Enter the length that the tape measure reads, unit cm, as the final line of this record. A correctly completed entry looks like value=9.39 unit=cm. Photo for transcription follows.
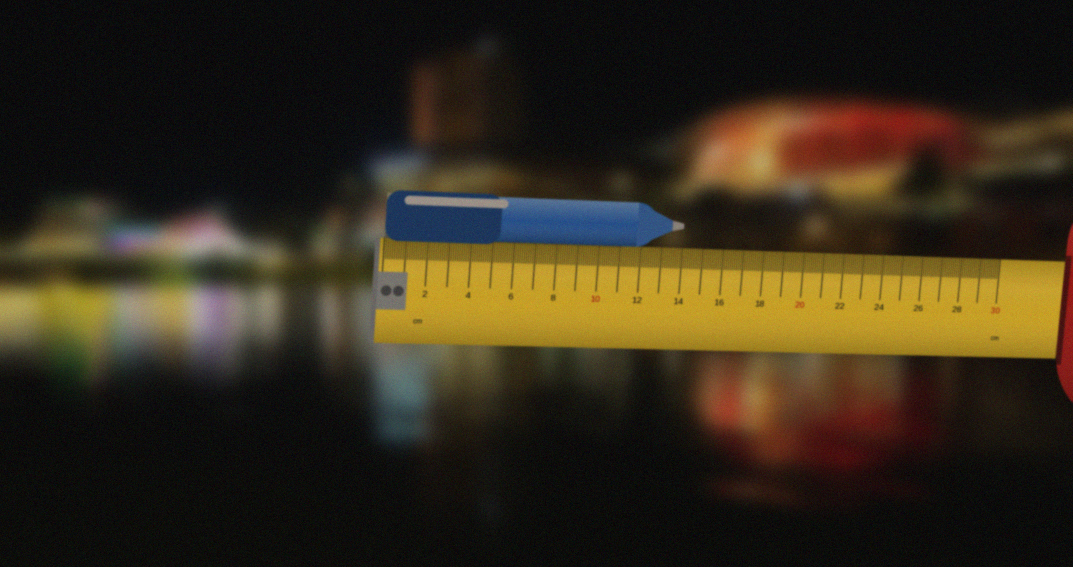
value=14 unit=cm
